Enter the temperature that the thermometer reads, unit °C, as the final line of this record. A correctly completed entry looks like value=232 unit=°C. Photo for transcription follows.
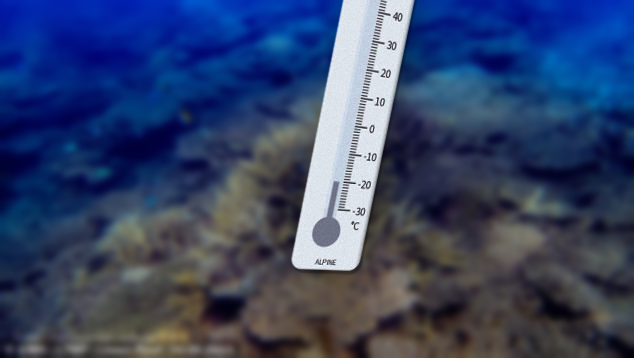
value=-20 unit=°C
